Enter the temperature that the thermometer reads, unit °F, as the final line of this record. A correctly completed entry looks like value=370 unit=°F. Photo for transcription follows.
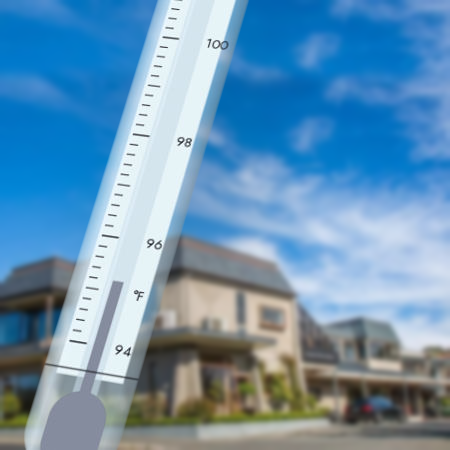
value=95.2 unit=°F
